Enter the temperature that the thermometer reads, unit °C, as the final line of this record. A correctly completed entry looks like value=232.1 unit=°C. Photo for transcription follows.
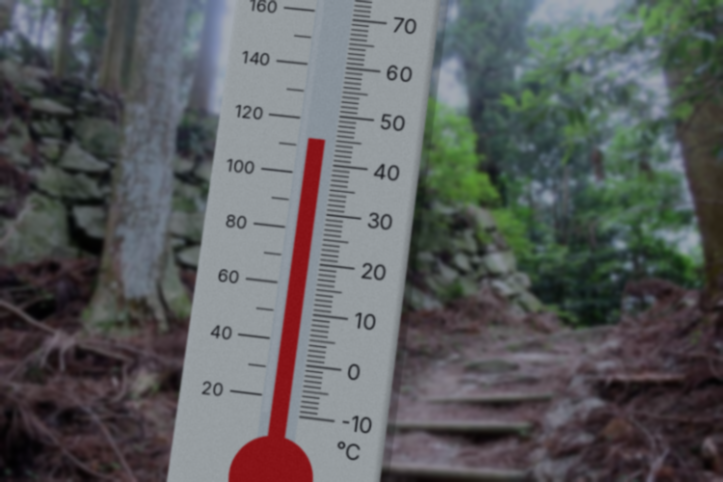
value=45 unit=°C
